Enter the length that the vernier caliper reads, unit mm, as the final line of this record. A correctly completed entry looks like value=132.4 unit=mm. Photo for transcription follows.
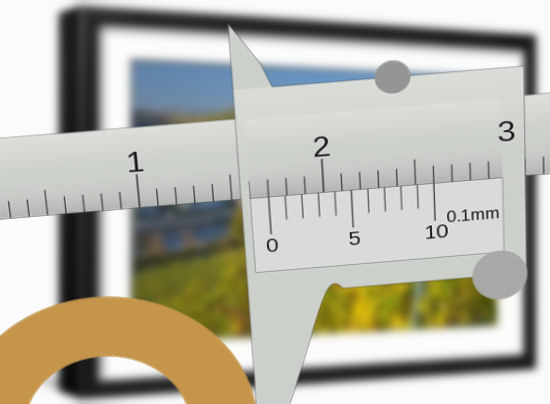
value=17.0 unit=mm
